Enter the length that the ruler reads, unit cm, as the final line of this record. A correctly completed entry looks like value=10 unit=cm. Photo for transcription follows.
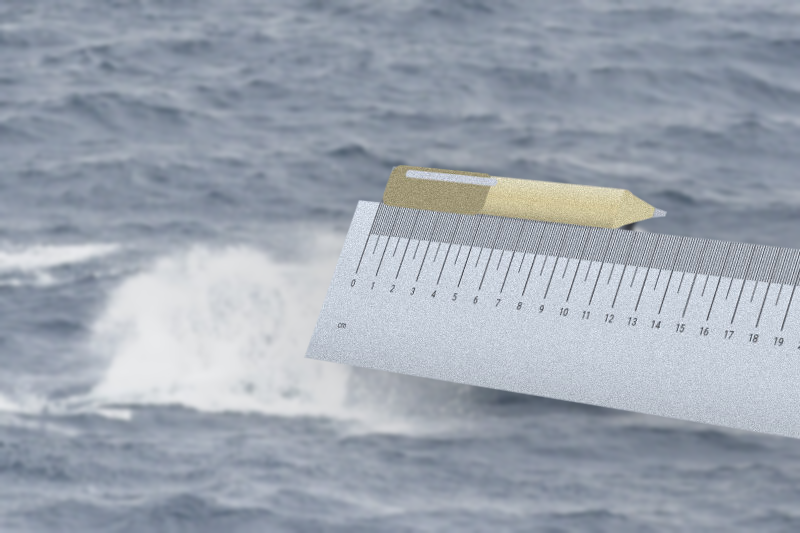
value=13 unit=cm
